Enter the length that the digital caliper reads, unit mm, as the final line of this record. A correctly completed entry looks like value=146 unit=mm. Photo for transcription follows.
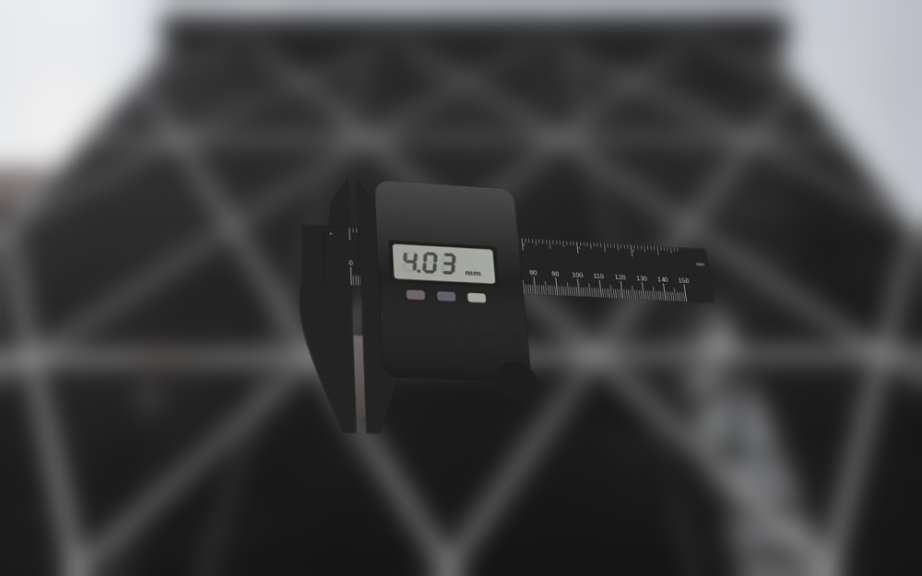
value=4.03 unit=mm
